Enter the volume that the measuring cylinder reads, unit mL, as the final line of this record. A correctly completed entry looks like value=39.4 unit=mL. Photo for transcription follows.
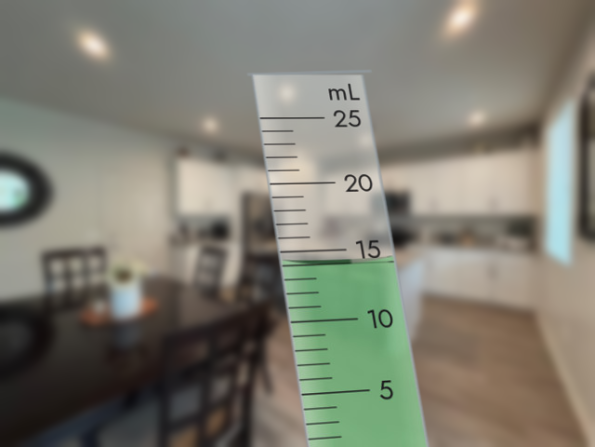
value=14 unit=mL
